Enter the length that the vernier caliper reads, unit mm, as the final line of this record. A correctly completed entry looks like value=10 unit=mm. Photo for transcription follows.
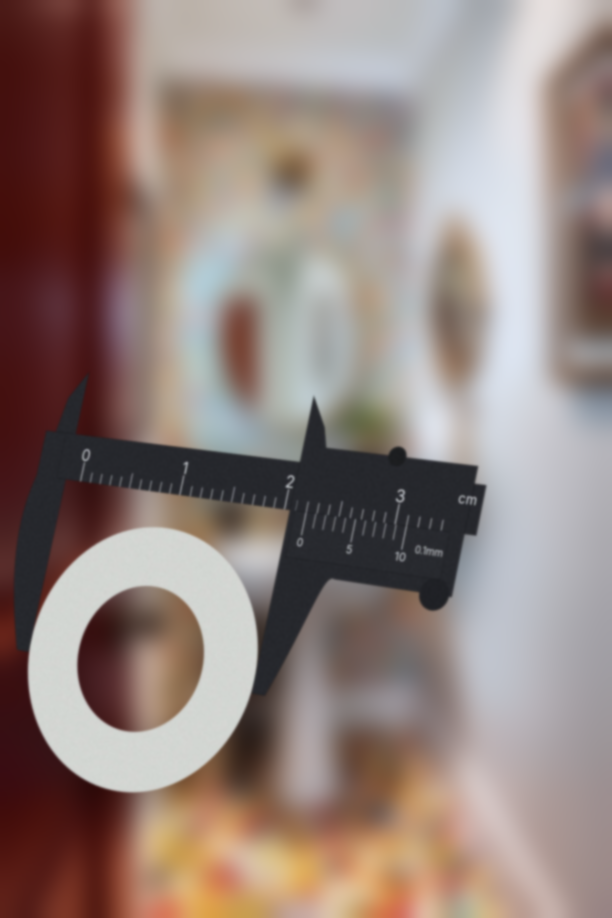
value=22.0 unit=mm
